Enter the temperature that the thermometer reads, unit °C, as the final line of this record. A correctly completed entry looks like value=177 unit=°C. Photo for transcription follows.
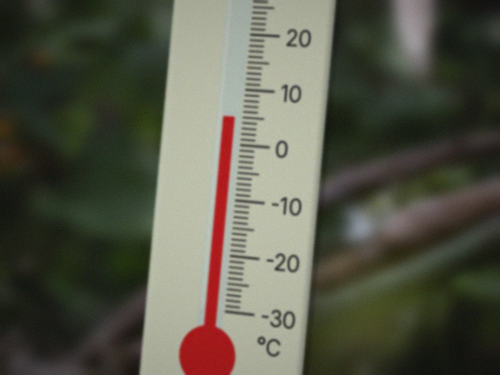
value=5 unit=°C
